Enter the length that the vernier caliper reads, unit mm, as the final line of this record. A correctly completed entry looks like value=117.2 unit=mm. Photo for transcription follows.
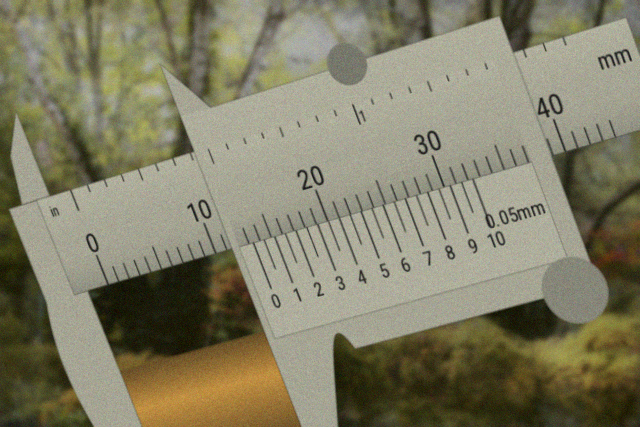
value=13.4 unit=mm
